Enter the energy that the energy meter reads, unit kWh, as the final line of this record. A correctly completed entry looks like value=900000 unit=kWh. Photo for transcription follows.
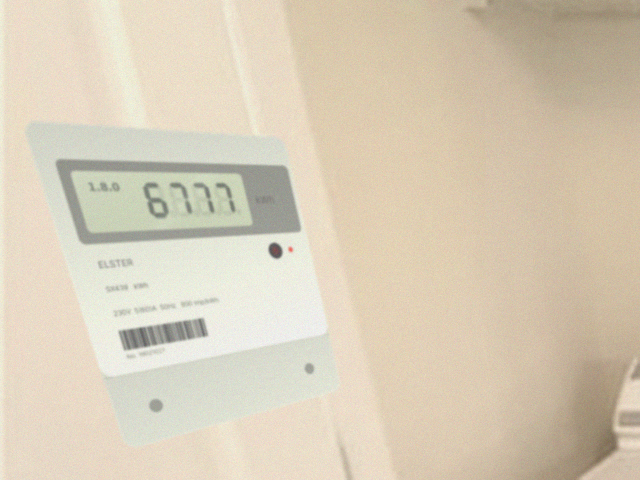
value=6777 unit=kWh
